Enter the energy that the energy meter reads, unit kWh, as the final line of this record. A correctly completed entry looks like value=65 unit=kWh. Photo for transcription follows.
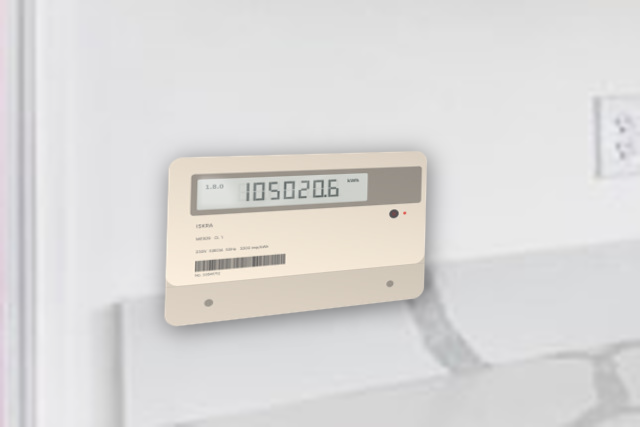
value=105020.6 unit=kWh
